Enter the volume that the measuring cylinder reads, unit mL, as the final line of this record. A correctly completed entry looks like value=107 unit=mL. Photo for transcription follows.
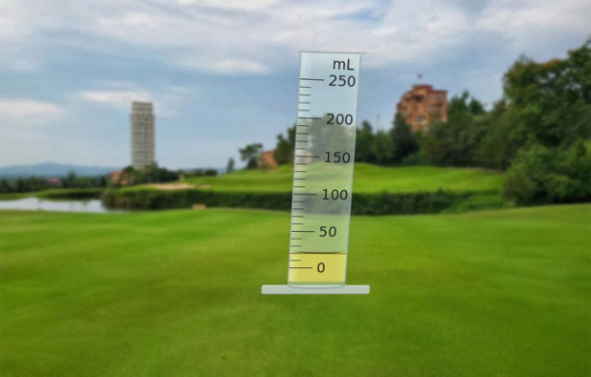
value=20 unit=mL
